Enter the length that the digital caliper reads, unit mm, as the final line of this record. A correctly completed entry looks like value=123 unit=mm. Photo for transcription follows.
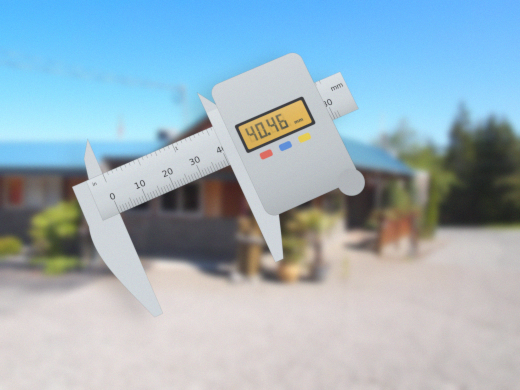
value=40.46 unit=mm
